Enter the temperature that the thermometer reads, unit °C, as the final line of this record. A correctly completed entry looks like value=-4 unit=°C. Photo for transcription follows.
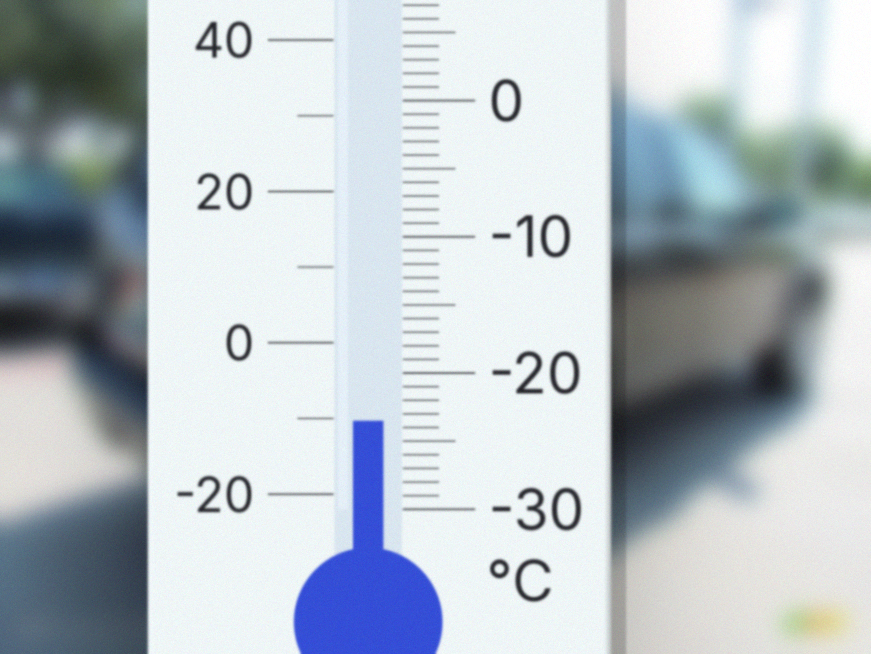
value=-23.5 unit=°C
